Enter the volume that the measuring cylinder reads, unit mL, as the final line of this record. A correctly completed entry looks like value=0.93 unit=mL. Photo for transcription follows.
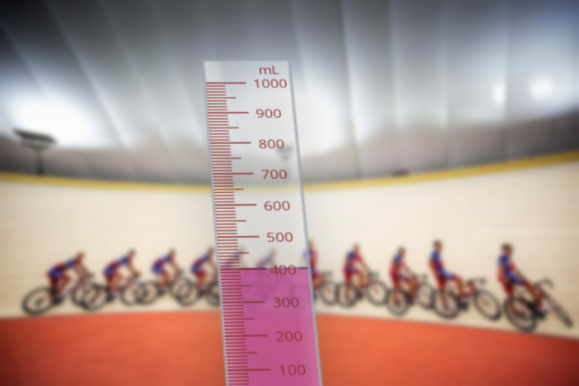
value=400 unit=mL
